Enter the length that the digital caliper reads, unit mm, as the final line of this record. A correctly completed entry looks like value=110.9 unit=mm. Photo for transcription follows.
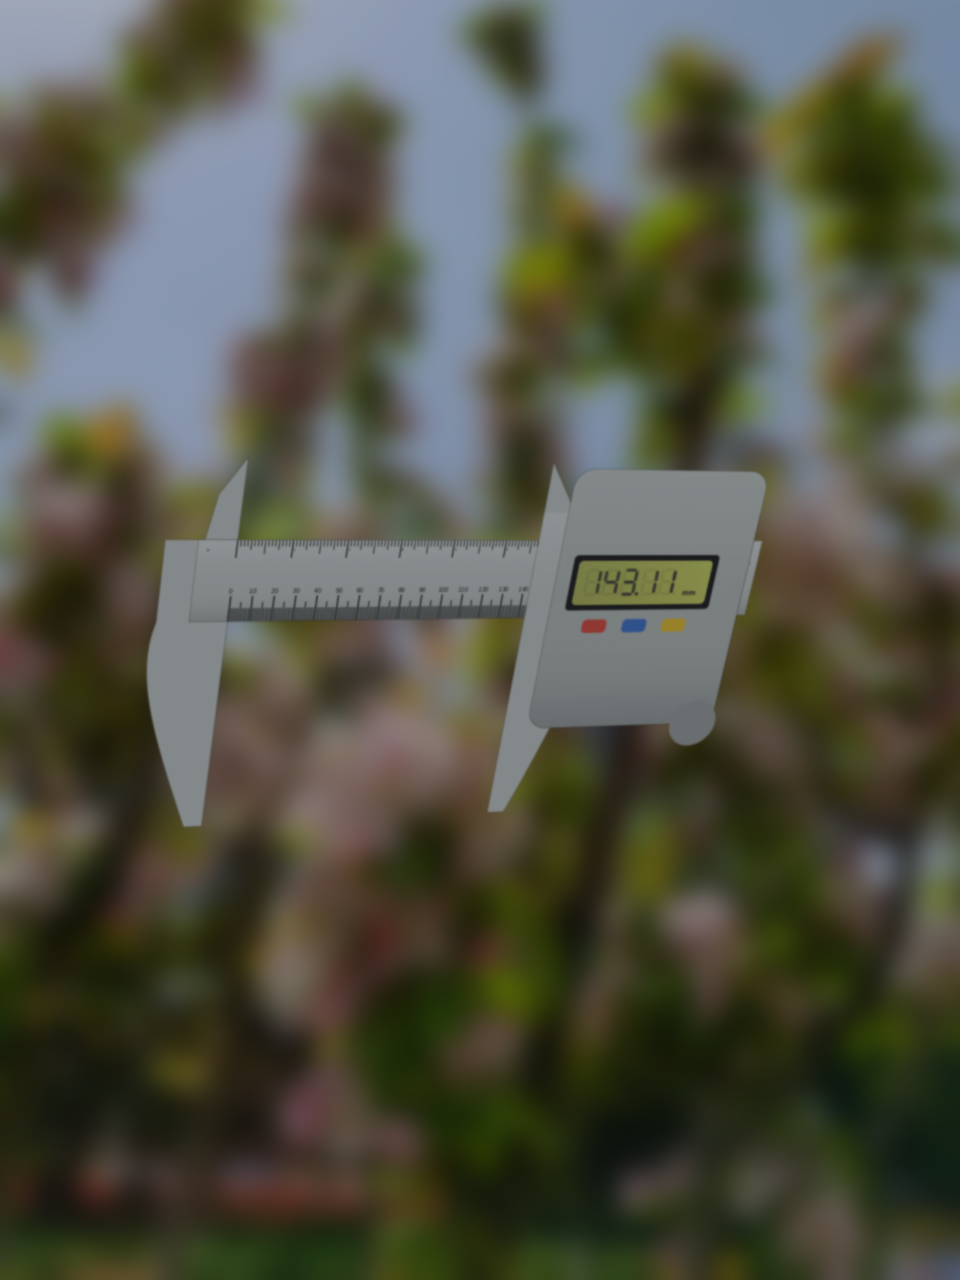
value=143.11 unit=mm
